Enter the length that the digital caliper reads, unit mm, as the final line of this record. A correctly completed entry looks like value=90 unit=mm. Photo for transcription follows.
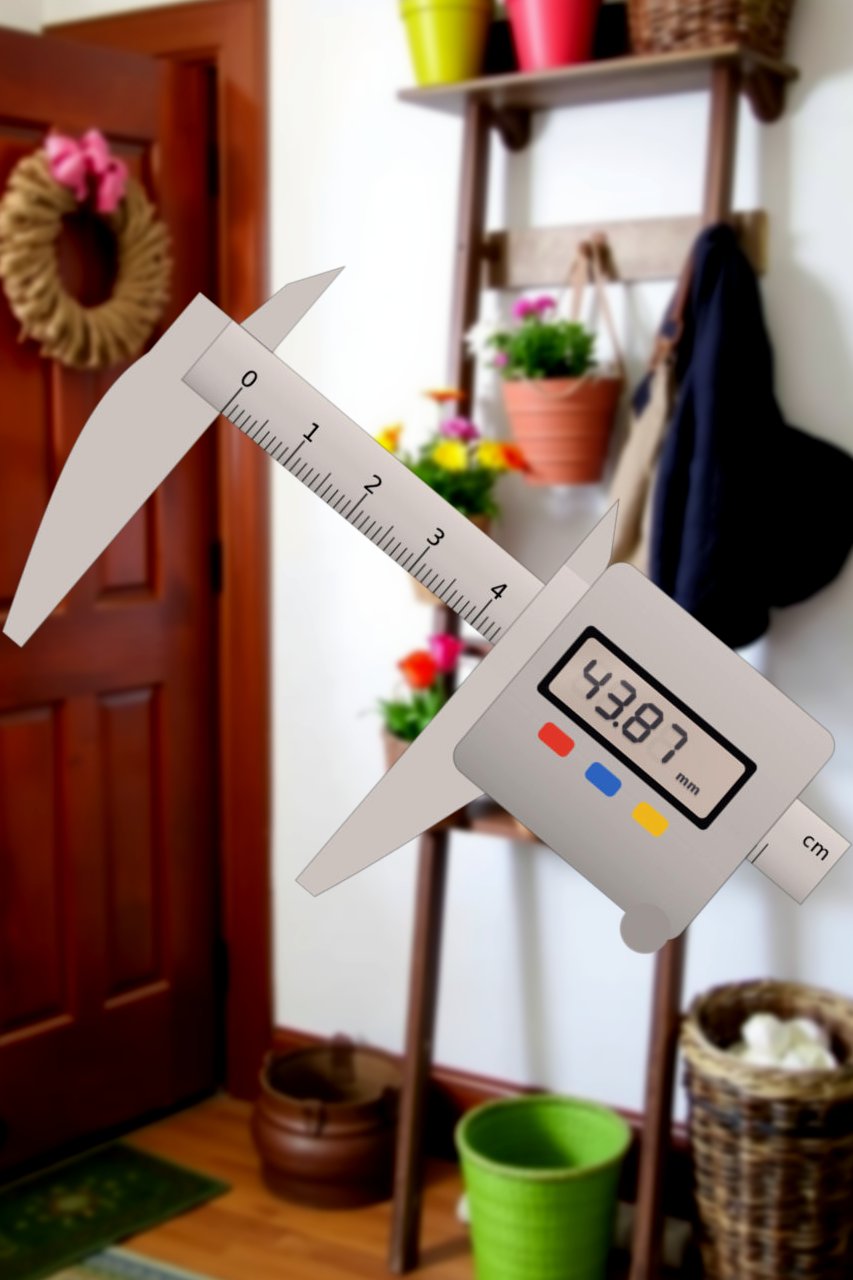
value=43.87 unit=mm
